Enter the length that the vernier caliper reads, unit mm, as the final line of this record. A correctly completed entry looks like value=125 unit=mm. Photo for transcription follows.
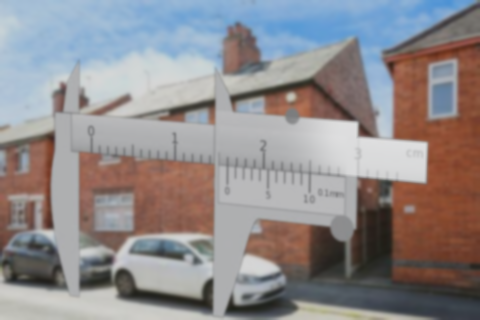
value=16.0 unit=mm
